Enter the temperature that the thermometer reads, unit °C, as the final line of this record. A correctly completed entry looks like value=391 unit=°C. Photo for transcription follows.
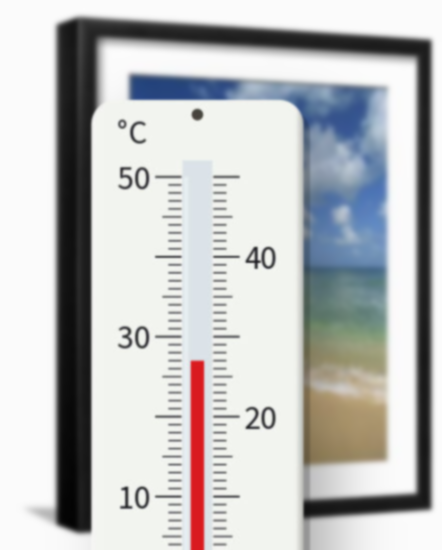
value=27 unit=°C
